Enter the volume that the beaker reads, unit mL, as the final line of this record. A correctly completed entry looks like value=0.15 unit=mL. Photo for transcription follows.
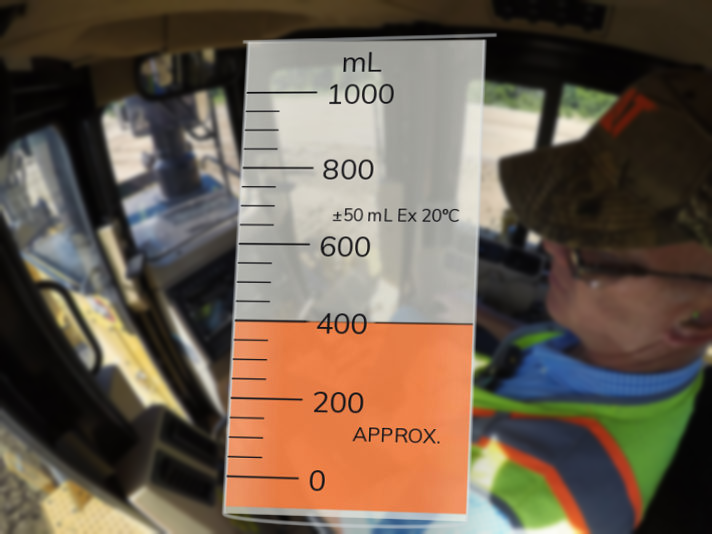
value=400 unit=mL
